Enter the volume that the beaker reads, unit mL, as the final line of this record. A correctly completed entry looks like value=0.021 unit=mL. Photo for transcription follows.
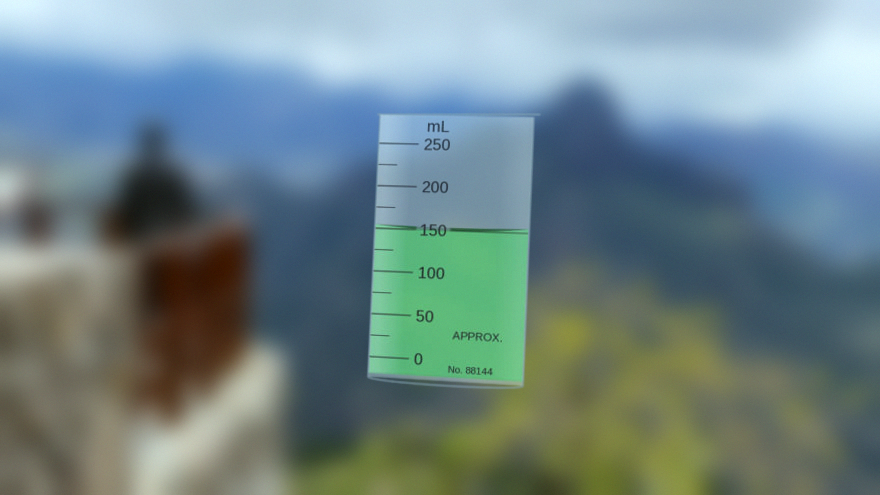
value=150 unit=mL
